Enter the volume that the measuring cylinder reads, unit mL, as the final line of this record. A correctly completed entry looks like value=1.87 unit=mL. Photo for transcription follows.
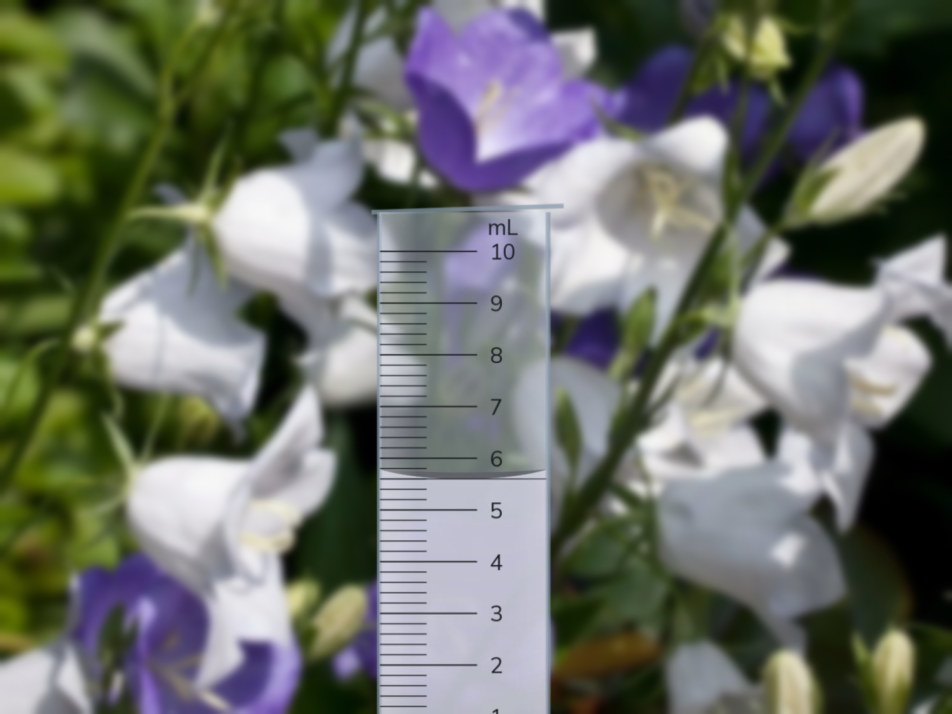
value=5.6 unit=mL
